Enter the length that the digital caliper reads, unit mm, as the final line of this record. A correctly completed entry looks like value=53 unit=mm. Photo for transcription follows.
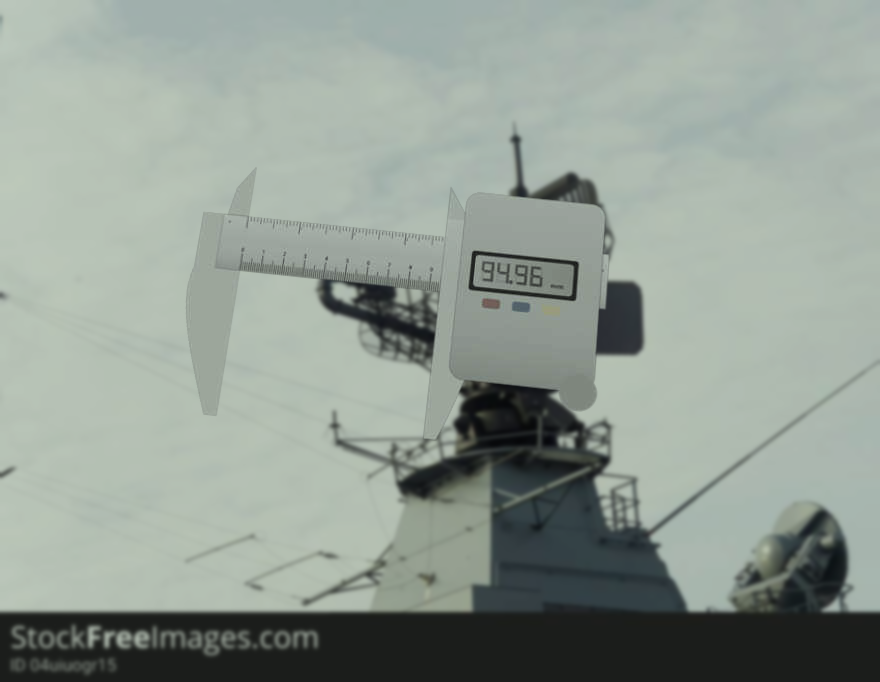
value=94.96 unit=mm
